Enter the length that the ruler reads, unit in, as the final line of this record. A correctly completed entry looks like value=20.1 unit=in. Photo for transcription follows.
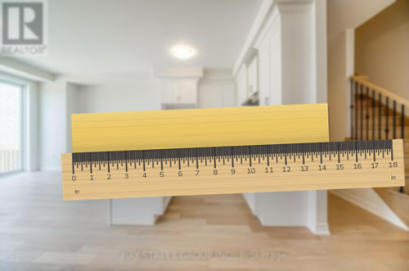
value=14.5 unit=in
